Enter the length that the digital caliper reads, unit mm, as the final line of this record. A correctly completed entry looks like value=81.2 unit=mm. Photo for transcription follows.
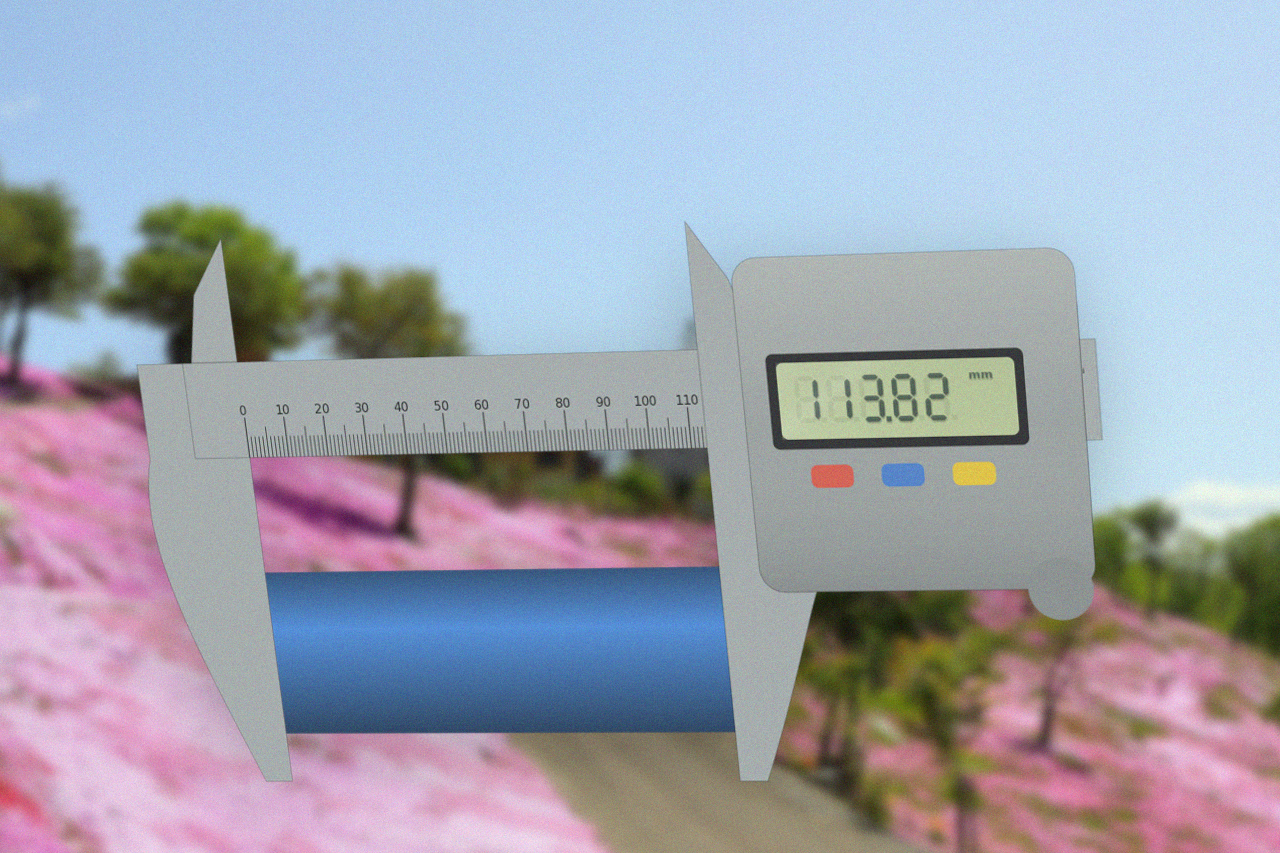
value=113.82 unit=mm
